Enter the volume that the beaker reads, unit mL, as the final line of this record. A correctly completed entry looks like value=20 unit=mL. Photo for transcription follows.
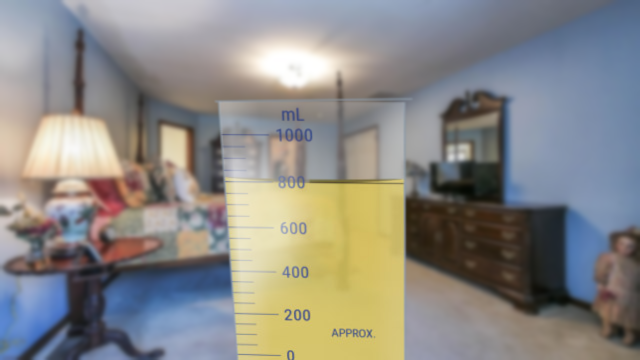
value=800 unit=mL
